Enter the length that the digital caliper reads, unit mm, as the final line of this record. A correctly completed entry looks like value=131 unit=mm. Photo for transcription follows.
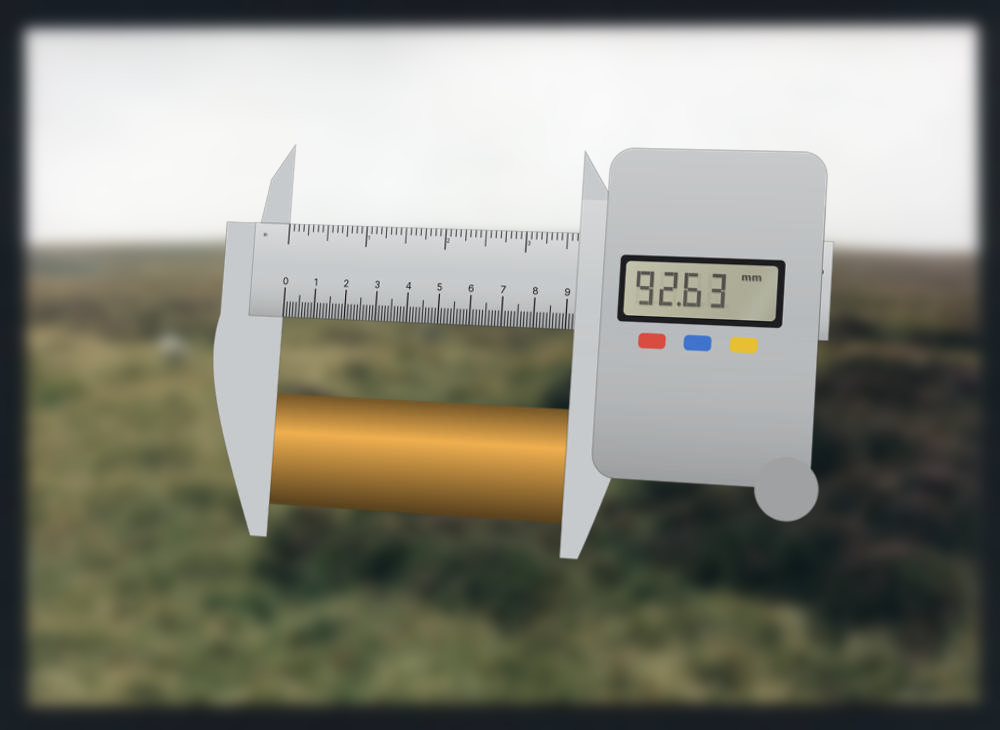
value=92.63 unit=mm
